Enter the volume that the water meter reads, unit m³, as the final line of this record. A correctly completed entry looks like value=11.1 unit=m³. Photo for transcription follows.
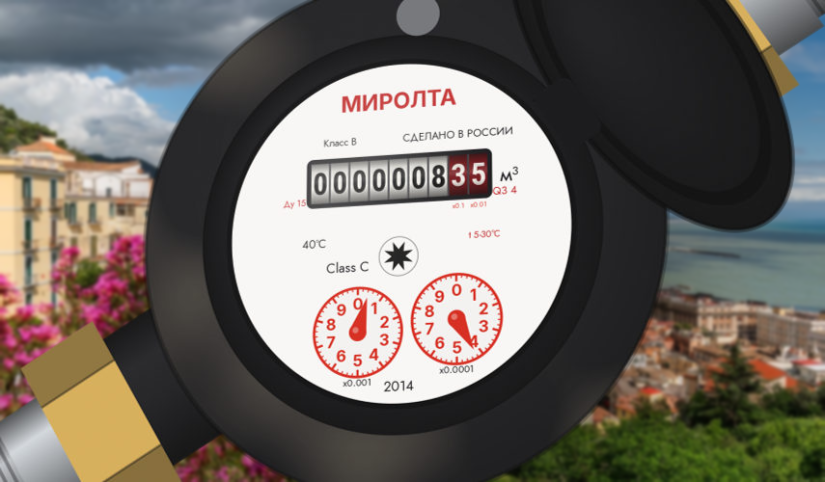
value=8.3504 unit=m³
